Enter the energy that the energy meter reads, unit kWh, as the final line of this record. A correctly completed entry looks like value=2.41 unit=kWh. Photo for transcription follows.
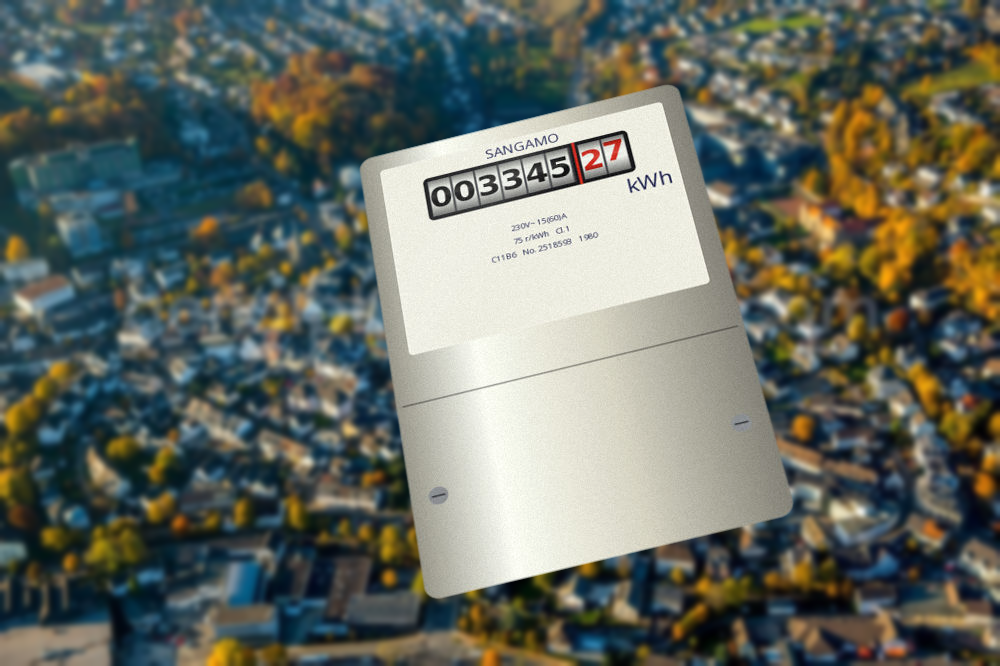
value=3345.27 unit=kWh
